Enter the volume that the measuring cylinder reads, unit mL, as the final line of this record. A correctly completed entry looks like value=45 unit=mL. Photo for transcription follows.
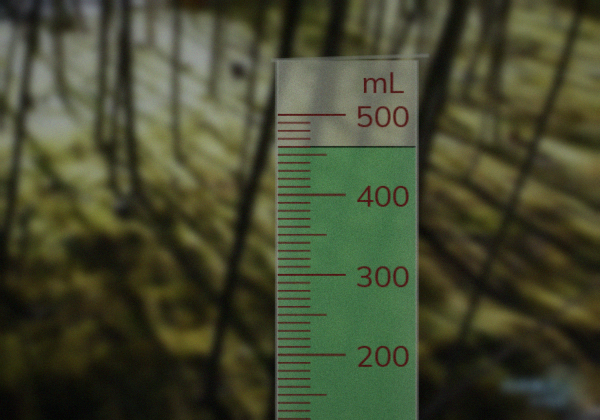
value=460 unit=mL
